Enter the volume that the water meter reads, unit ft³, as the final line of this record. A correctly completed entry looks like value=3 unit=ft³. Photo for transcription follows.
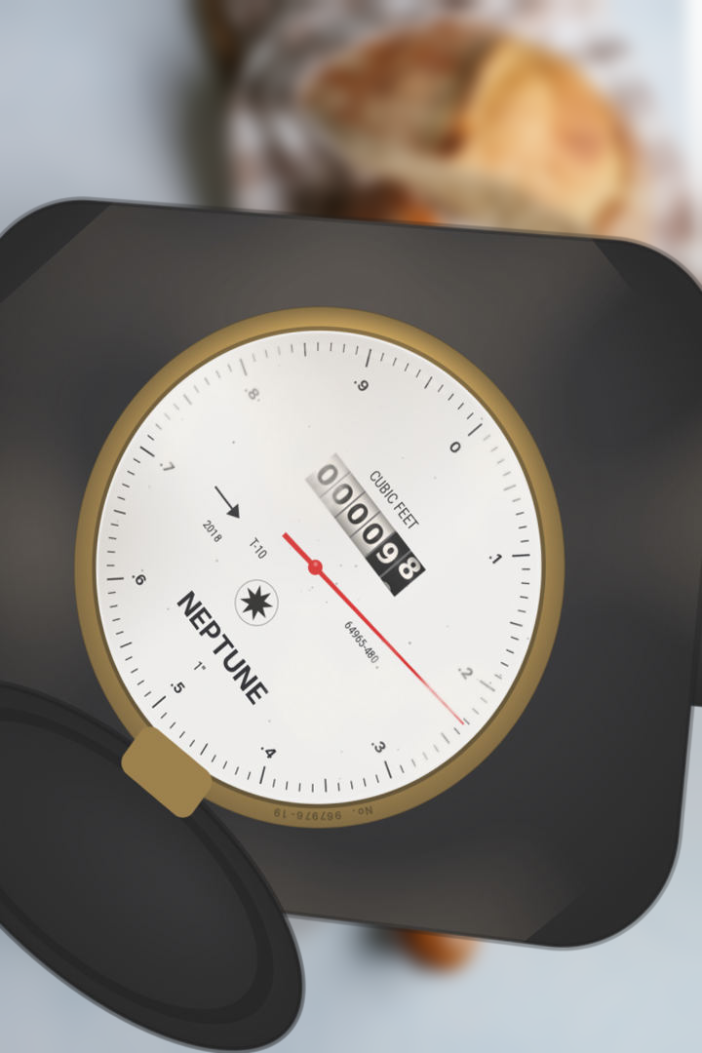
value=98.23 unit=ft³
